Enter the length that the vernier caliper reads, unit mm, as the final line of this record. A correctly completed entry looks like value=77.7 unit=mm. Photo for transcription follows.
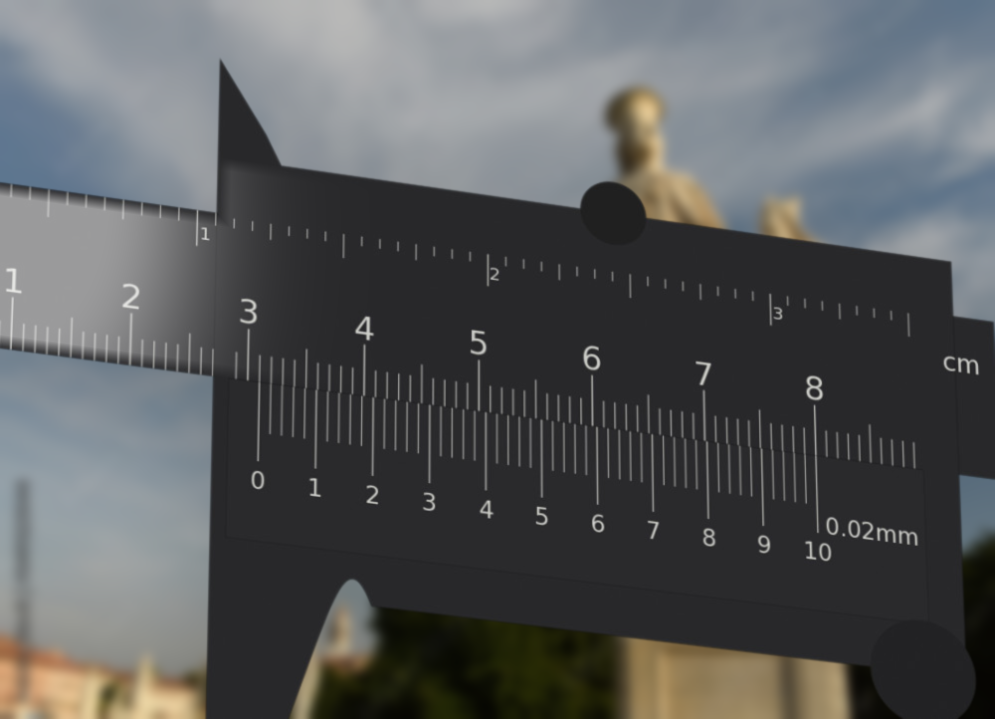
value=31.0 unit=mm
